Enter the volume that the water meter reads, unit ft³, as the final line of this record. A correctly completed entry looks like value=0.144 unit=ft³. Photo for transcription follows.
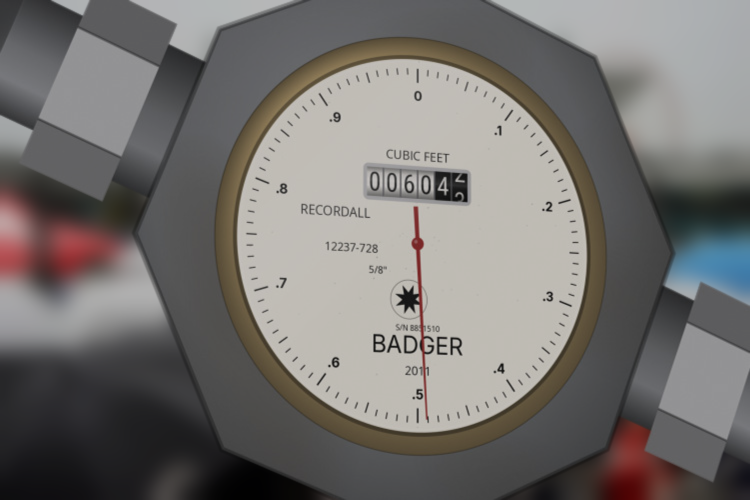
value=6042.49 unit=ft³
